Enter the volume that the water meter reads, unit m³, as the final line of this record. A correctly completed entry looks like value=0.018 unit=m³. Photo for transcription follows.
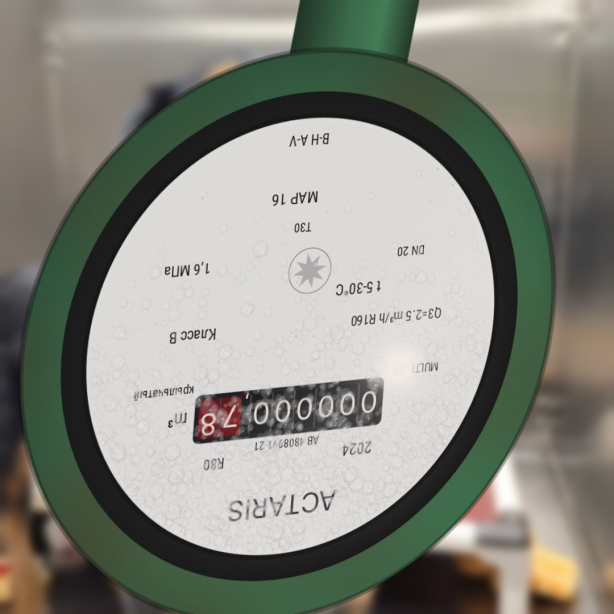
value=0.78 unit=m³
